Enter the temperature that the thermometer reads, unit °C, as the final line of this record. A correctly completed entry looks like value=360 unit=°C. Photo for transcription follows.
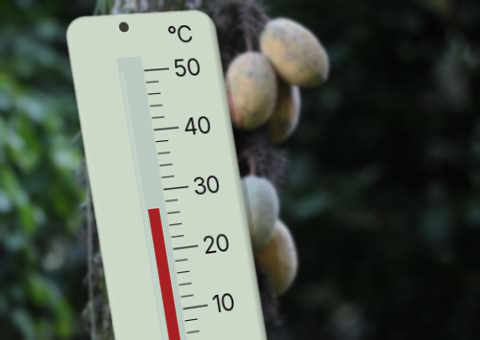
value=27 unit=°C
